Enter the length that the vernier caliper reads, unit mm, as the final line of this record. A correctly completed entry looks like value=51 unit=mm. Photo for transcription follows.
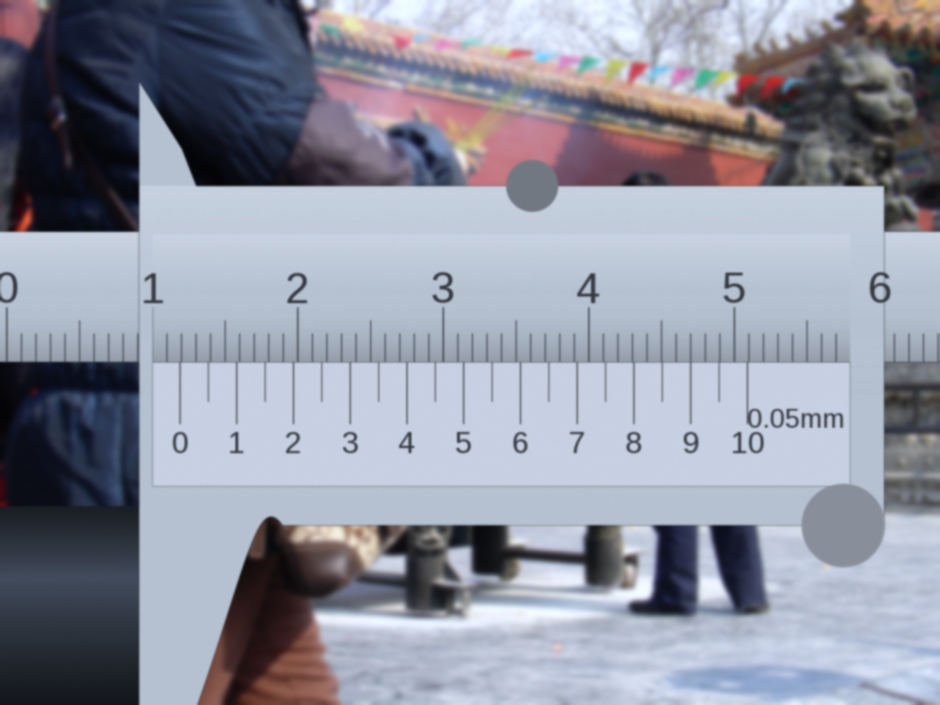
value=11.9 unit=mm
